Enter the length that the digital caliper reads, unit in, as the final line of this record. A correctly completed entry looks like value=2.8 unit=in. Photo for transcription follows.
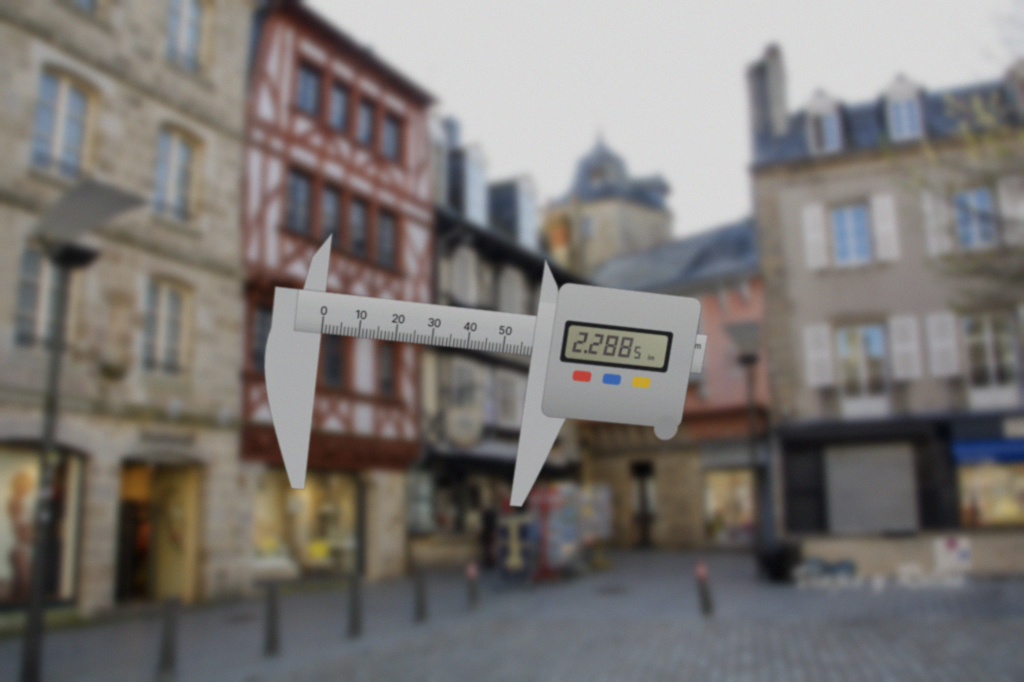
value=2.2885 unit=in
